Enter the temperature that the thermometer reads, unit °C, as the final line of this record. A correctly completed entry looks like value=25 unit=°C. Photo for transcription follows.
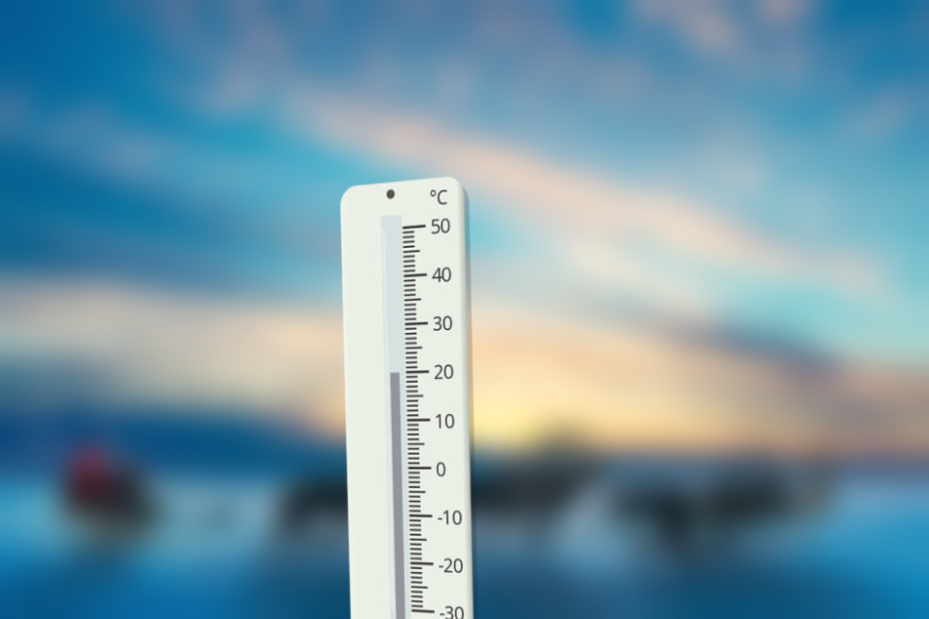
value=20 unit=°C
